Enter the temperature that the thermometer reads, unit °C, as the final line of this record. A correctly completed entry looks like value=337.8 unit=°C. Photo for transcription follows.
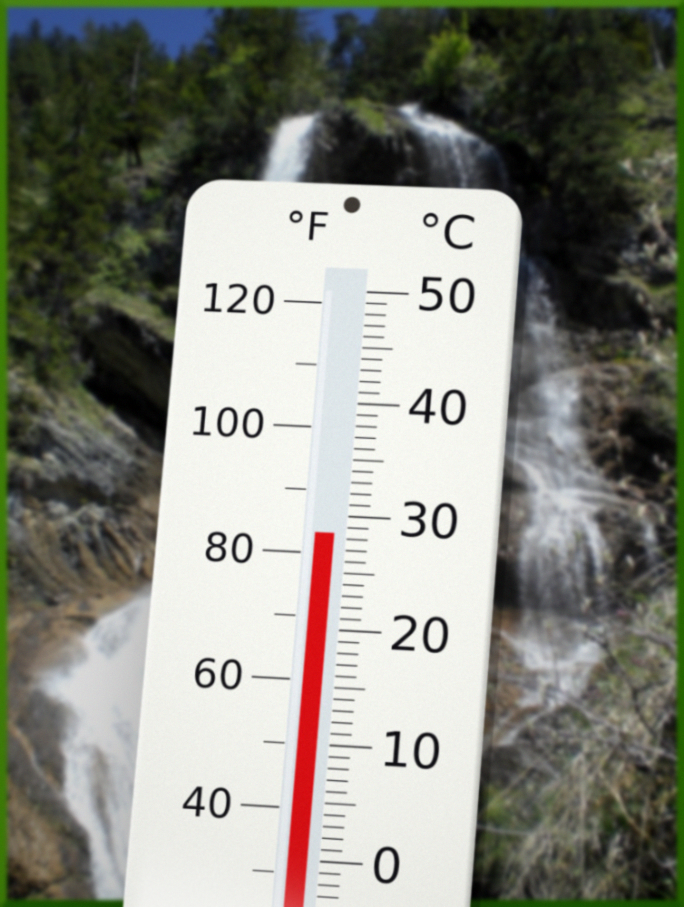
value=28.5 unit=°C
